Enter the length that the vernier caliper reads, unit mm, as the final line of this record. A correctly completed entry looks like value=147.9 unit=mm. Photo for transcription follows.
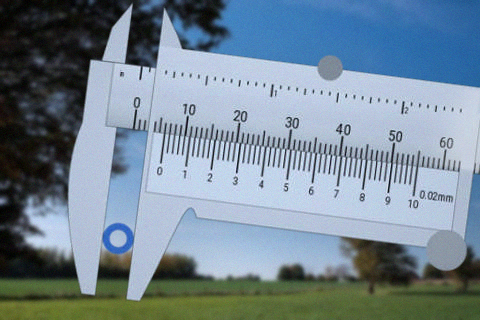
value=6.0 unit=mm
